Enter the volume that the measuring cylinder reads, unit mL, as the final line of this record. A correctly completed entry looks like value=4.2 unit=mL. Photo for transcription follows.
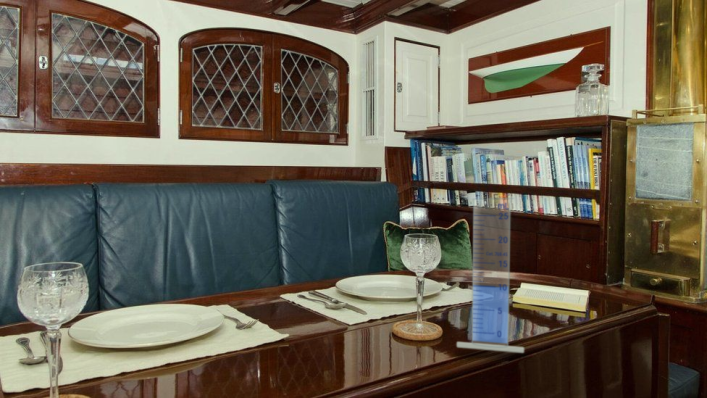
value=10 unit=mL
